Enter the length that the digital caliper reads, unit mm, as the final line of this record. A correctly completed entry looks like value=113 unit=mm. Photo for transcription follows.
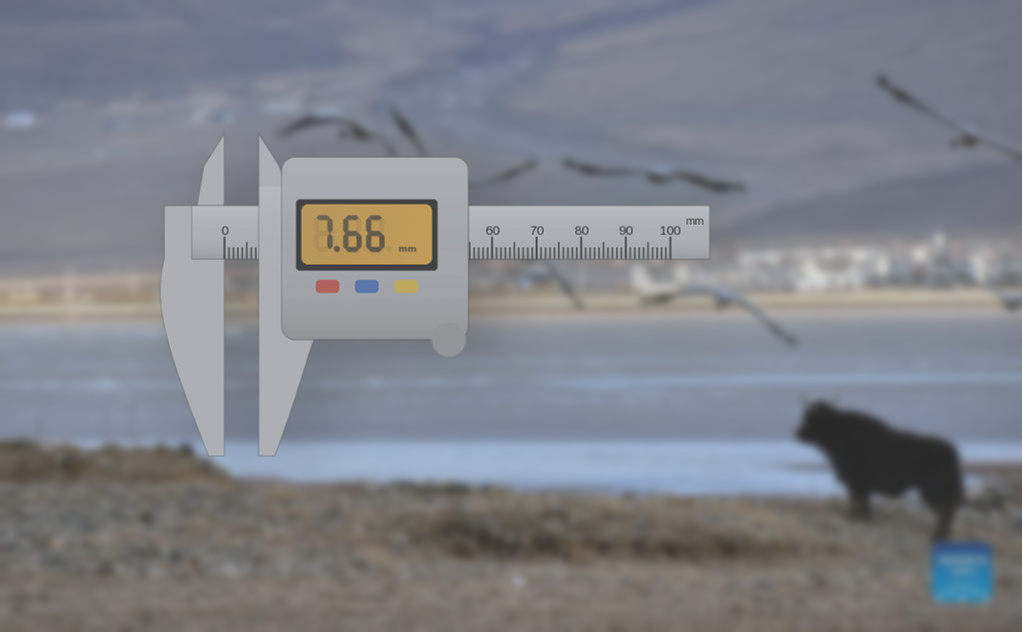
value=7.66 unit=mm
